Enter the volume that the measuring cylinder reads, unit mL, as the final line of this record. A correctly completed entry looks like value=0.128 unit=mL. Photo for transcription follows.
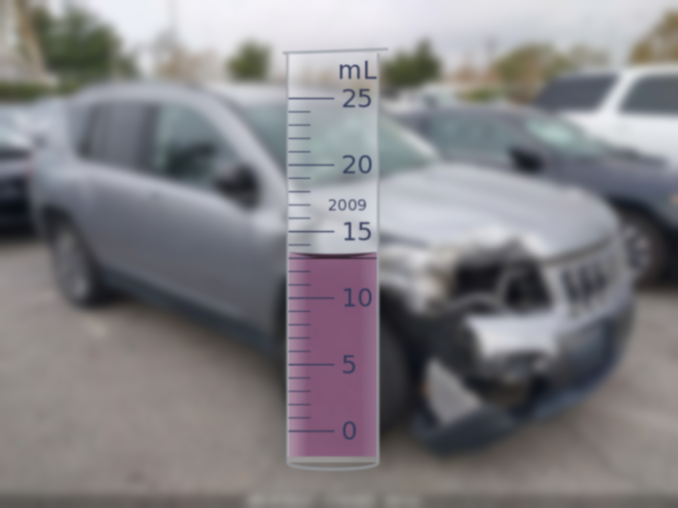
value=13 unit=mL
